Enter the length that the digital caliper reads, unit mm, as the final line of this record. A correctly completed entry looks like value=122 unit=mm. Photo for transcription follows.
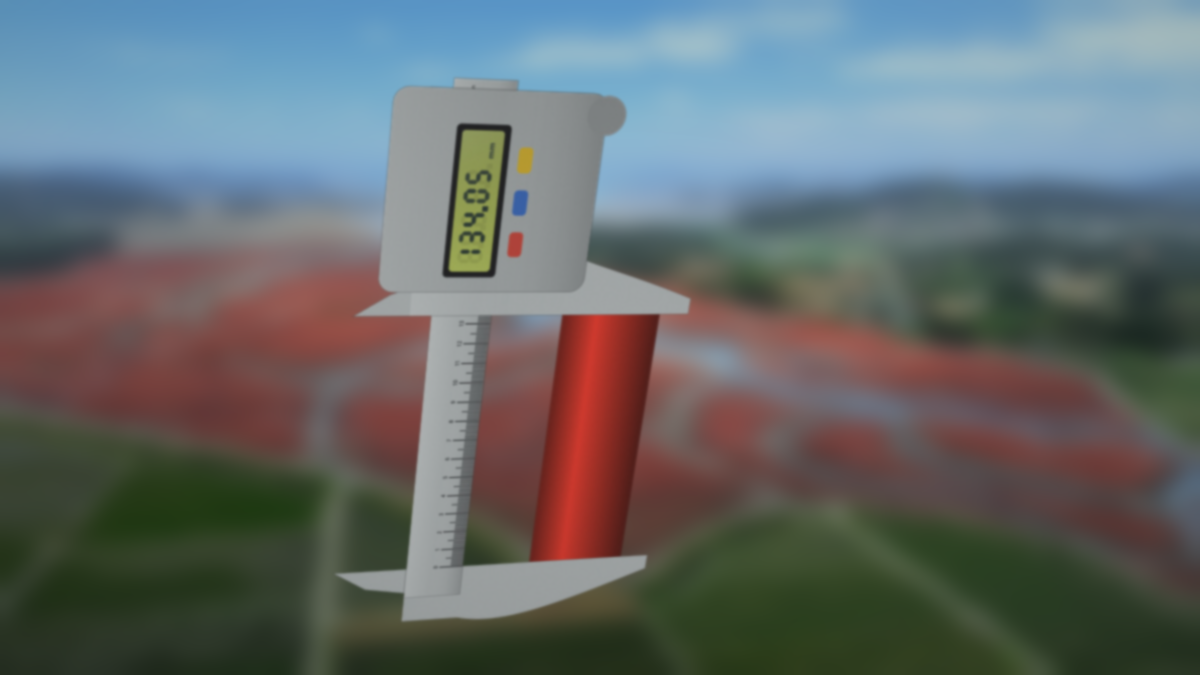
value=134.05 unit=mm
